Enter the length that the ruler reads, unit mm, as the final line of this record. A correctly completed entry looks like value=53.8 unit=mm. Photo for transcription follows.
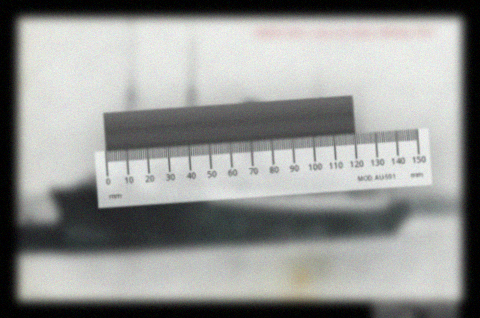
value=120 unit=mm
